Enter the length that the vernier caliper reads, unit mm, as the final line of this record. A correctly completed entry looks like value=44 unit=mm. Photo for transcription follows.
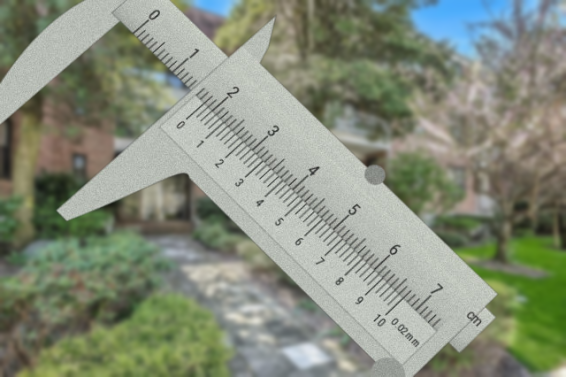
value=18.0 unit=mm
